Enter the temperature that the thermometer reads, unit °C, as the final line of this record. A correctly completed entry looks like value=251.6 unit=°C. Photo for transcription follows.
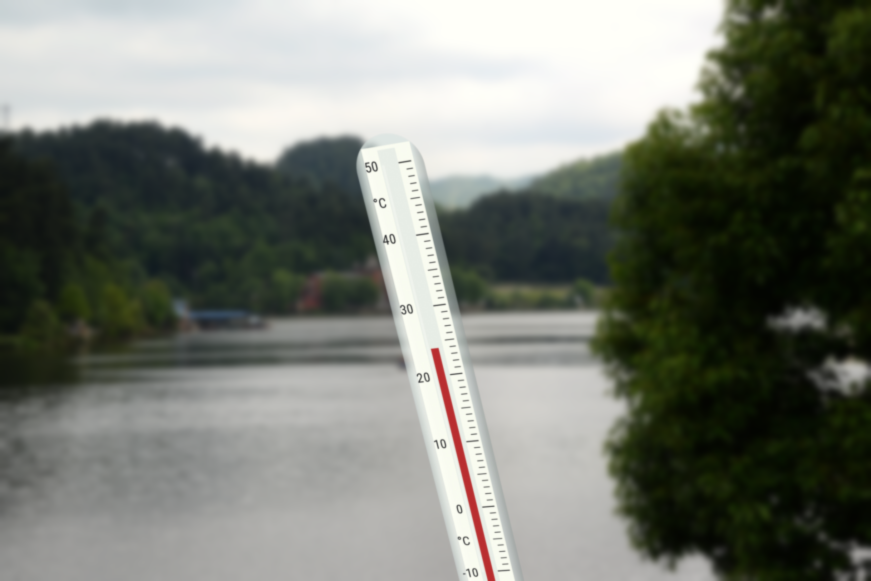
value=24 unit=°C
